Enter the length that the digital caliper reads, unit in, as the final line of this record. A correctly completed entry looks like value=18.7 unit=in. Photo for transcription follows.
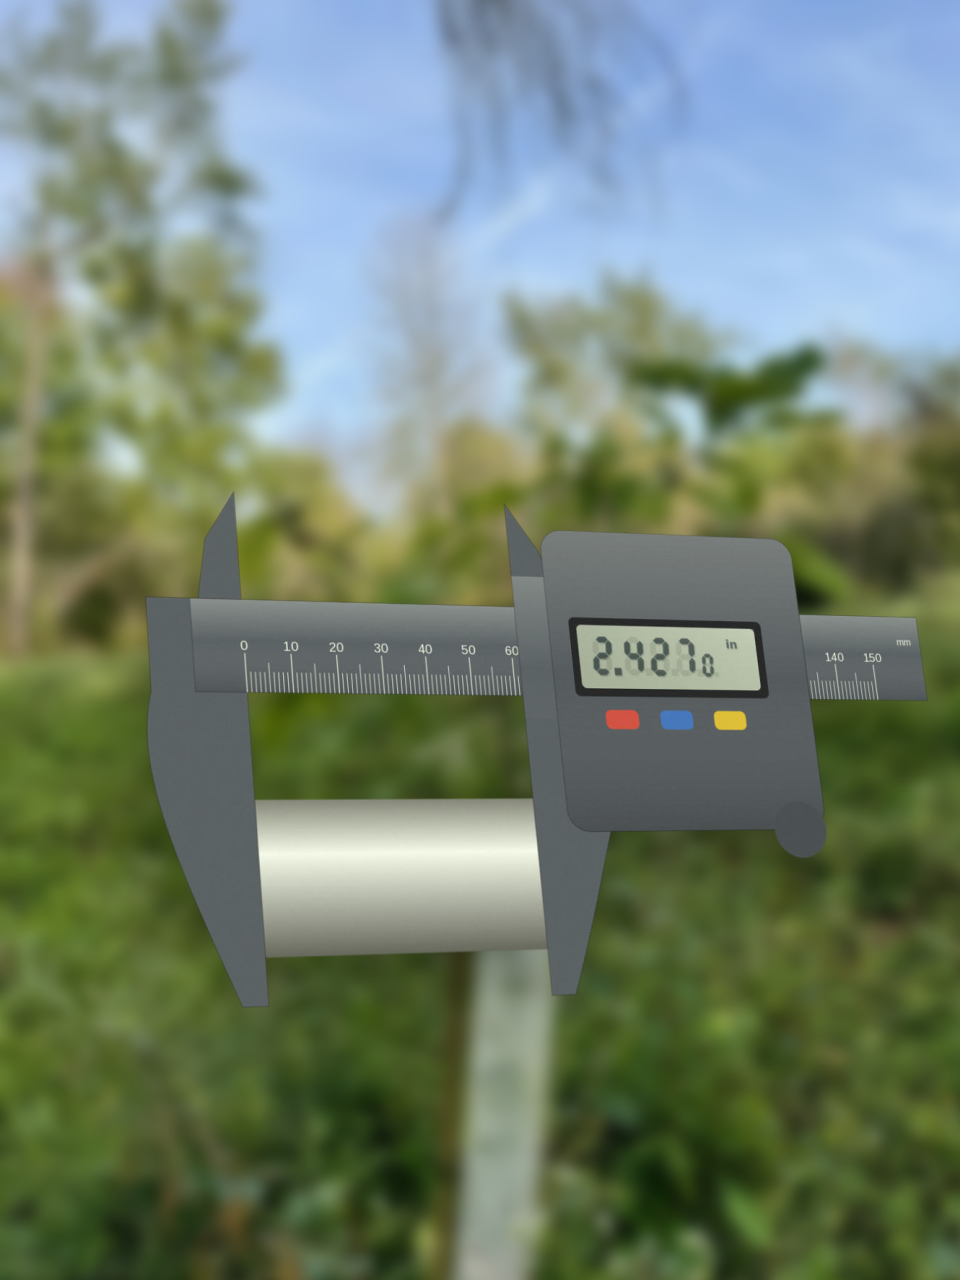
value=2.4270 unit=in
